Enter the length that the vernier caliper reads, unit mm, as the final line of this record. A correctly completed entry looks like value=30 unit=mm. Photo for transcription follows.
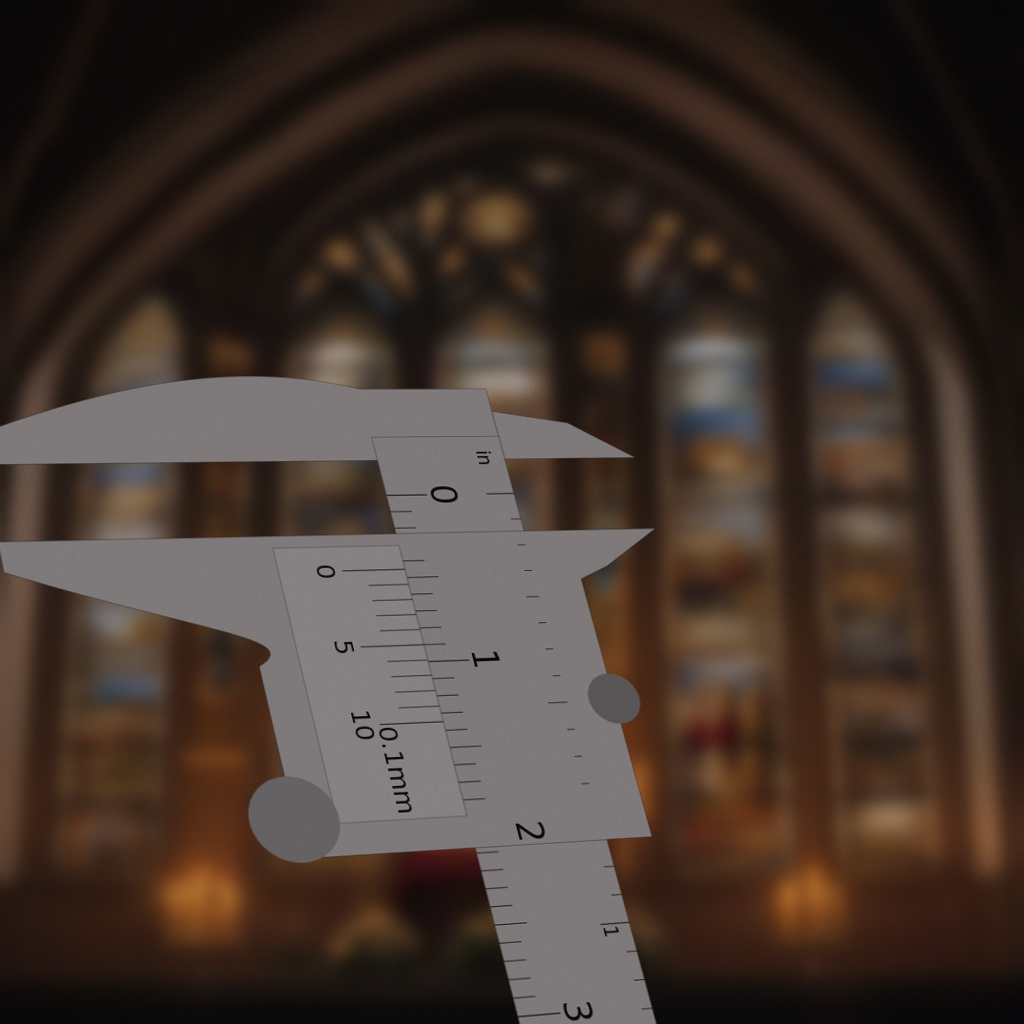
value=4.5 unit=mm
